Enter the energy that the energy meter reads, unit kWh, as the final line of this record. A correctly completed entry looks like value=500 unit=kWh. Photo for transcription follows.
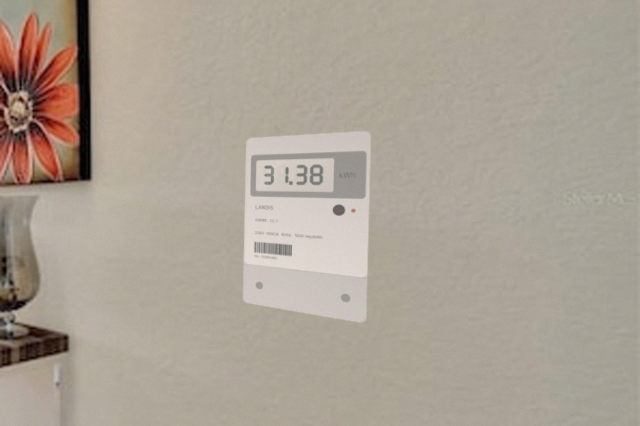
value=31.38 unit=kWh
